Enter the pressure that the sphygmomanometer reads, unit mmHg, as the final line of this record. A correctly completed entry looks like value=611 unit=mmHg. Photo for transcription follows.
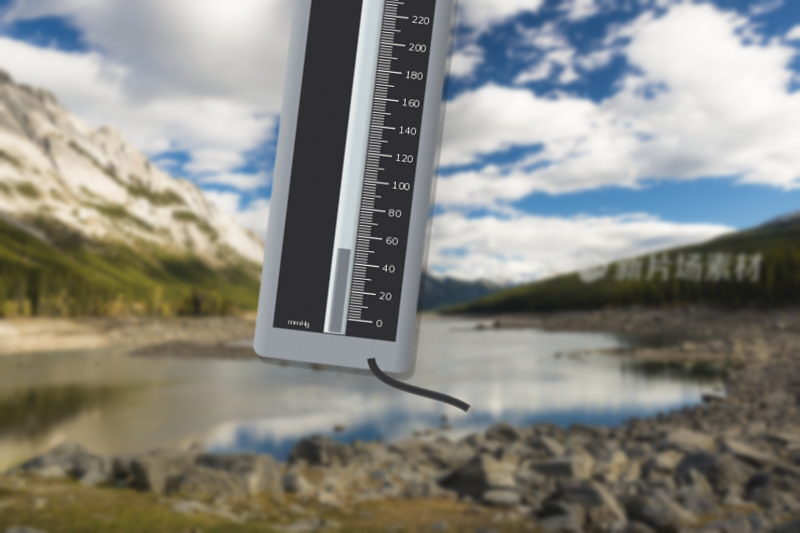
value=50 unit=mmHg
